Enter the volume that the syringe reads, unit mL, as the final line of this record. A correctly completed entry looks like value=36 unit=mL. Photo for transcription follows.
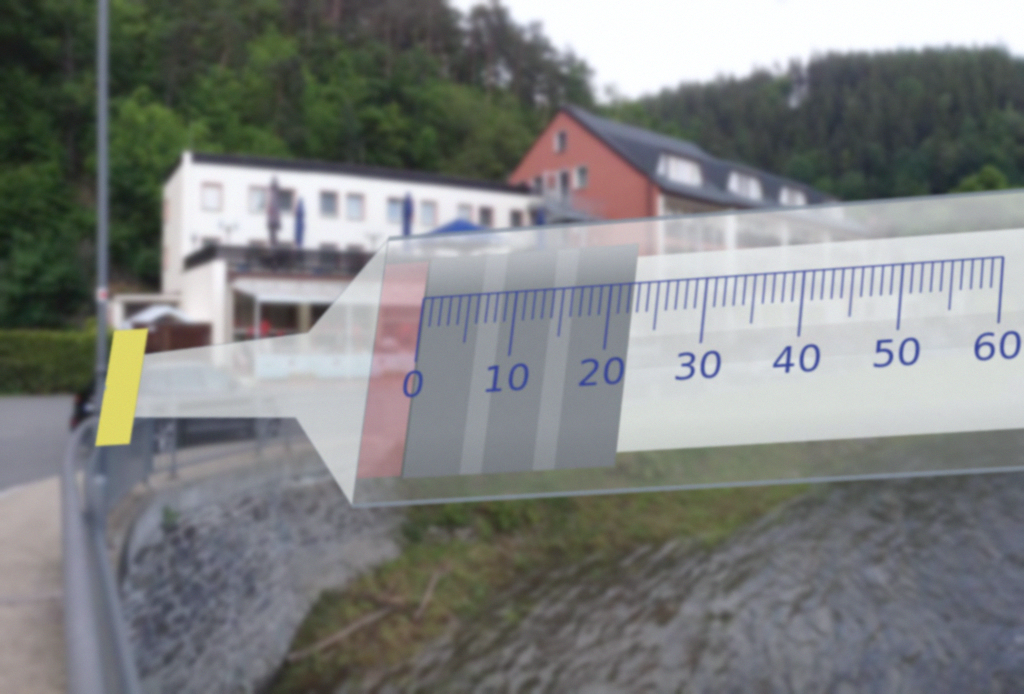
value=0 unit=mL
